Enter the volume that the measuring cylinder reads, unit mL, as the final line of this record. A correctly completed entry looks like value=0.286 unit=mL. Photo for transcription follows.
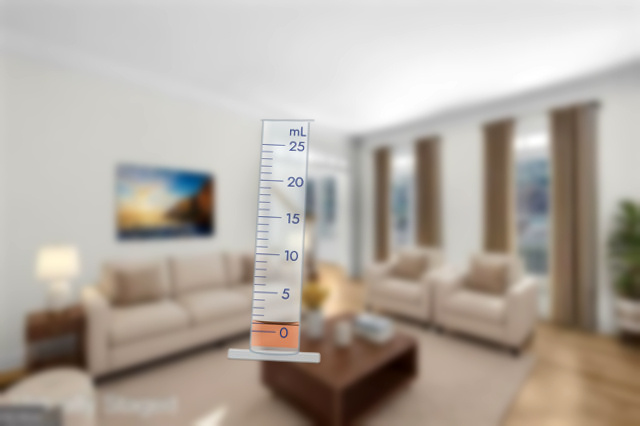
value=1 unit=mL
